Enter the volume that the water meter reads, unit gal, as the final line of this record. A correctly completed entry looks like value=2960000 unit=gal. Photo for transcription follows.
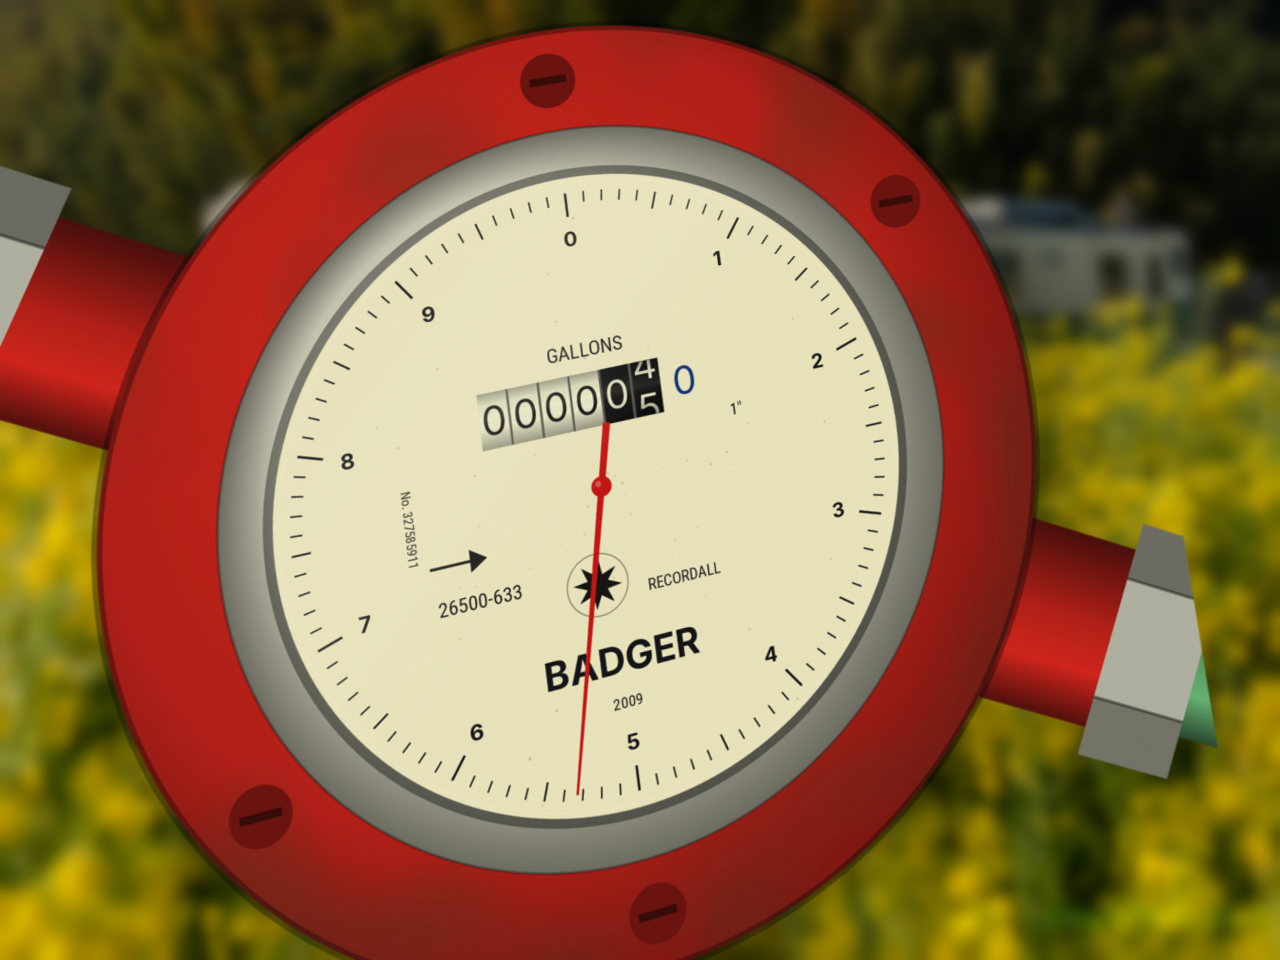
value=45.3 unit=gal
